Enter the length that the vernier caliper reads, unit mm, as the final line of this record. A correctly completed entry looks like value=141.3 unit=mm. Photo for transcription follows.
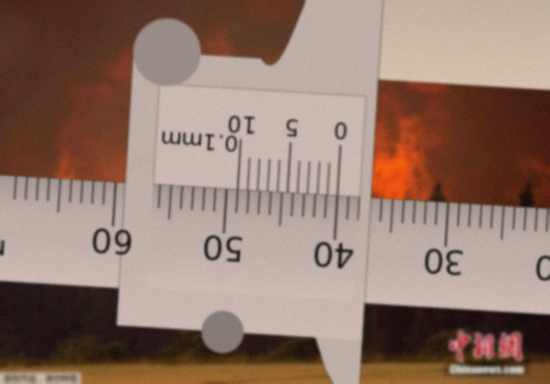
value=40.0 unit=mm
